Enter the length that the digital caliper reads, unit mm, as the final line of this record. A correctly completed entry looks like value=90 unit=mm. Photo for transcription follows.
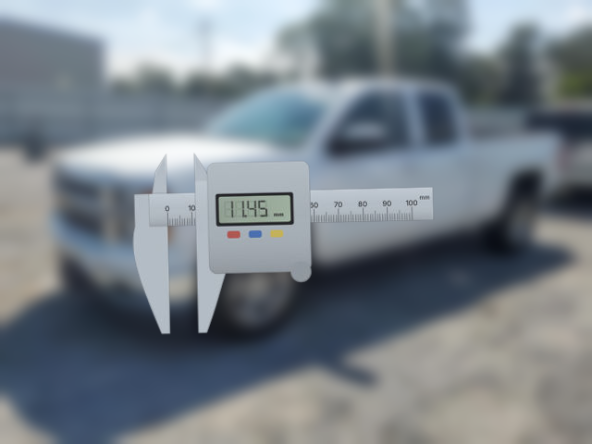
value=11.45 unit=mm
